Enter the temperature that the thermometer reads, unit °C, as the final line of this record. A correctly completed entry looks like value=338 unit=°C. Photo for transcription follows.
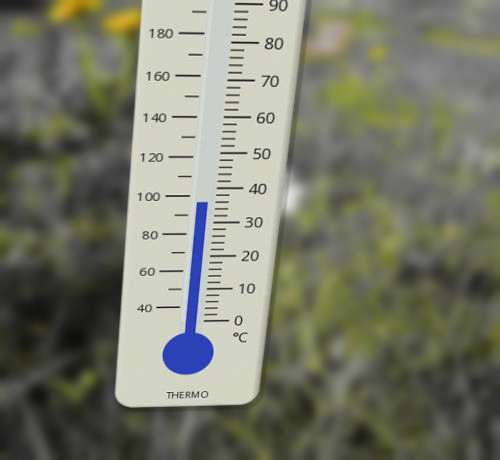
value=36 unit=°C
